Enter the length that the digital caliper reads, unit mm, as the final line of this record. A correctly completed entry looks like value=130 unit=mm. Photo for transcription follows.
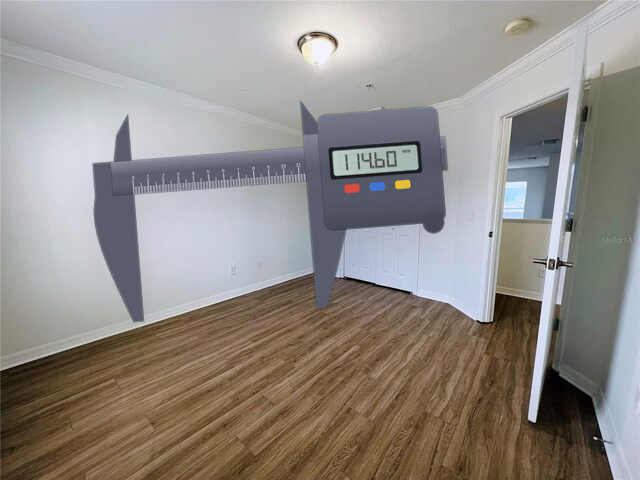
value=114.60 unit=mm
